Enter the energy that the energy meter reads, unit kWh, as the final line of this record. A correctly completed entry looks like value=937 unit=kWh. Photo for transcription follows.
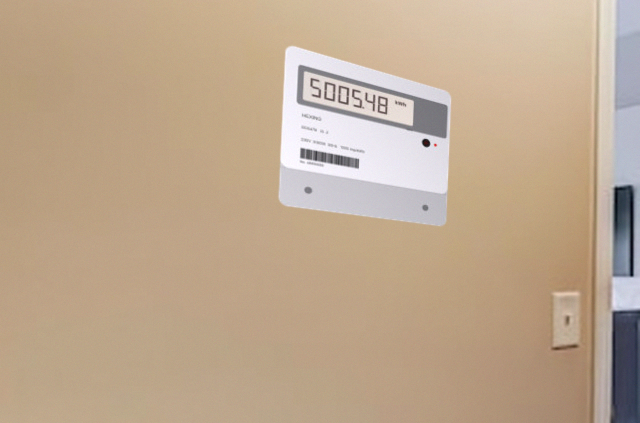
value=5005.48 unit=kWh
